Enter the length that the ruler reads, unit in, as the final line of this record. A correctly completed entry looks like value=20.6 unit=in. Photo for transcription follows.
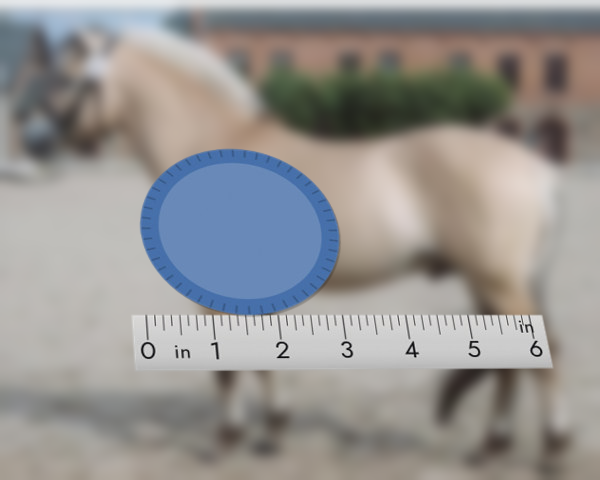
value=3.125 unit=in
